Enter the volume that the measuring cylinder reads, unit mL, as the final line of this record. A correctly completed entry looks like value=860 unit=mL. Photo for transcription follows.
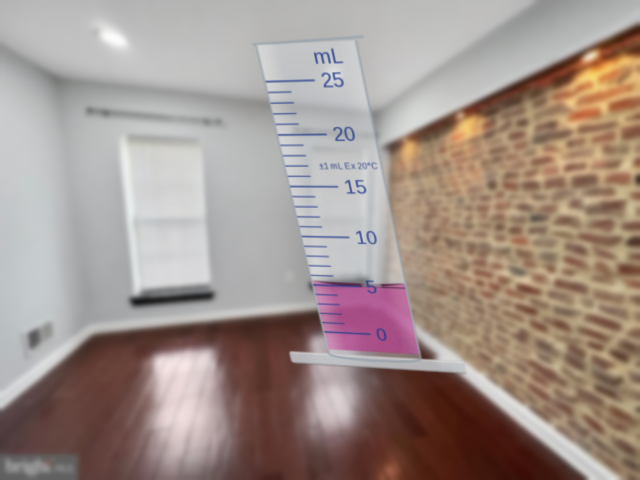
value=5 unit=mL
